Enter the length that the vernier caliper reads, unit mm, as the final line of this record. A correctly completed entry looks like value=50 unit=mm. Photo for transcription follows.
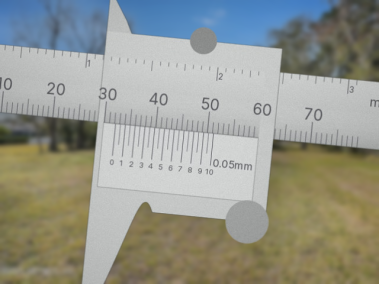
value=32.2 unit=mm
